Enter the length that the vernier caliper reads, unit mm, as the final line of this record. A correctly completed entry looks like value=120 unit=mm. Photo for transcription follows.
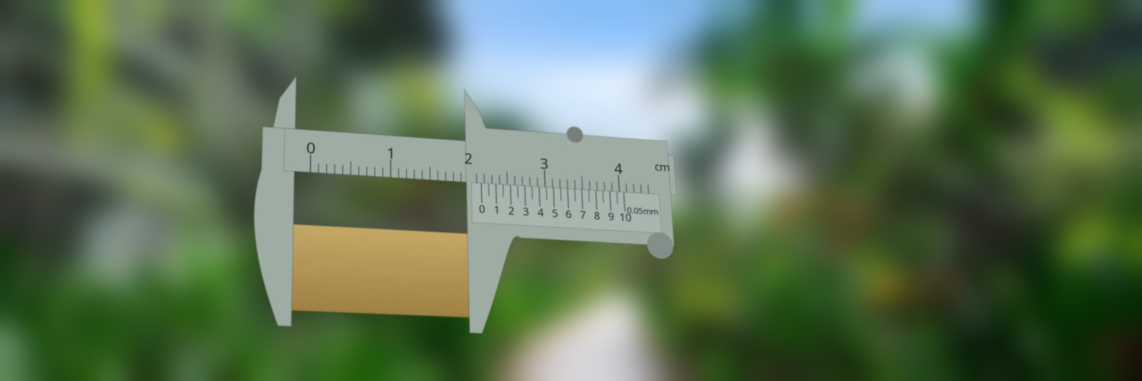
value=21.6 unit=mm
